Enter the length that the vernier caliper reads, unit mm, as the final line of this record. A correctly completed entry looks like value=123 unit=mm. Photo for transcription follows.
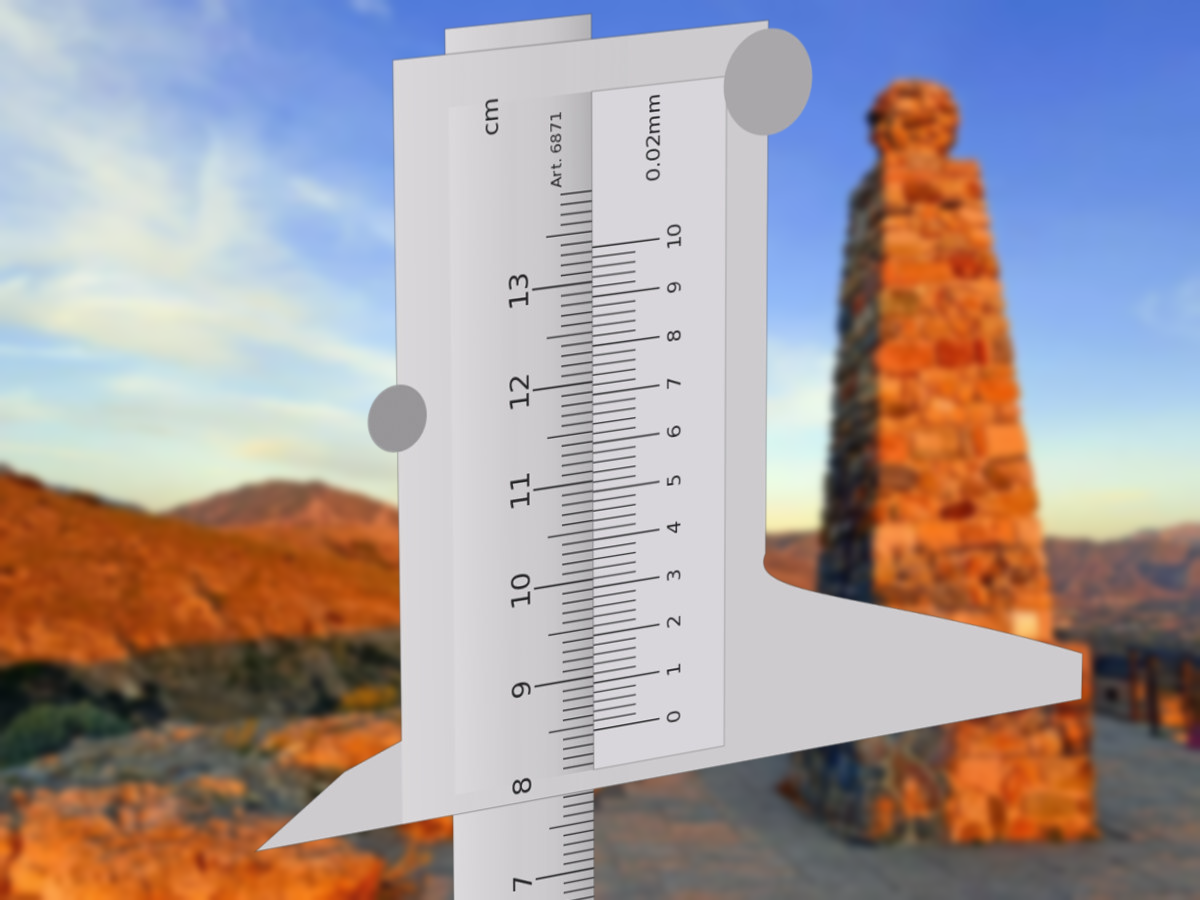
value=84.4 unit=mm
